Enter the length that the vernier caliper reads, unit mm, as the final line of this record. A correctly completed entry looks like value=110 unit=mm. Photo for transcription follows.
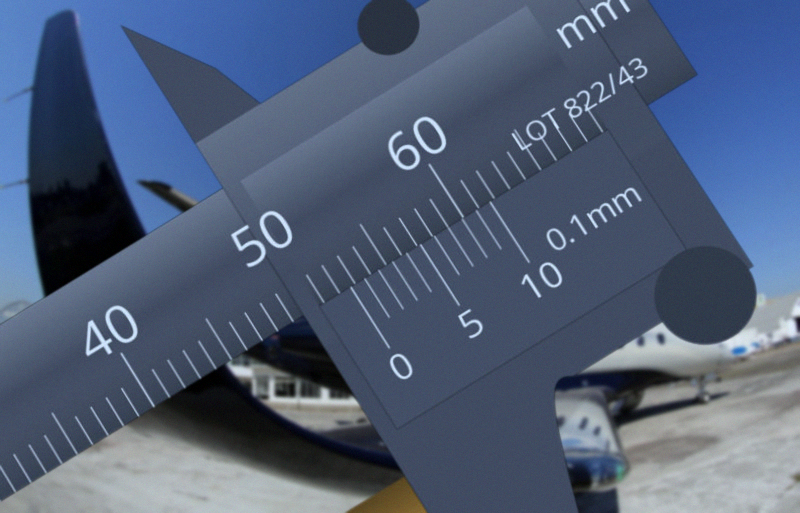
value=52.7 unit=mm
